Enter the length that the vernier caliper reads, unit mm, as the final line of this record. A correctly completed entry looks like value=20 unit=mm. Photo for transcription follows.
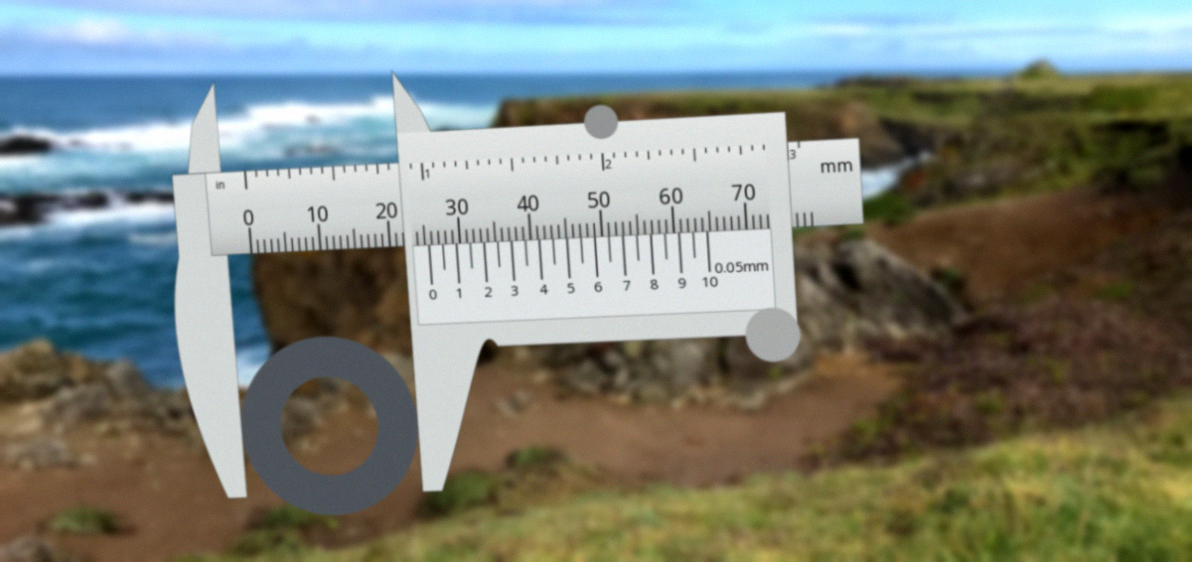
value=25.6 unit=mm
